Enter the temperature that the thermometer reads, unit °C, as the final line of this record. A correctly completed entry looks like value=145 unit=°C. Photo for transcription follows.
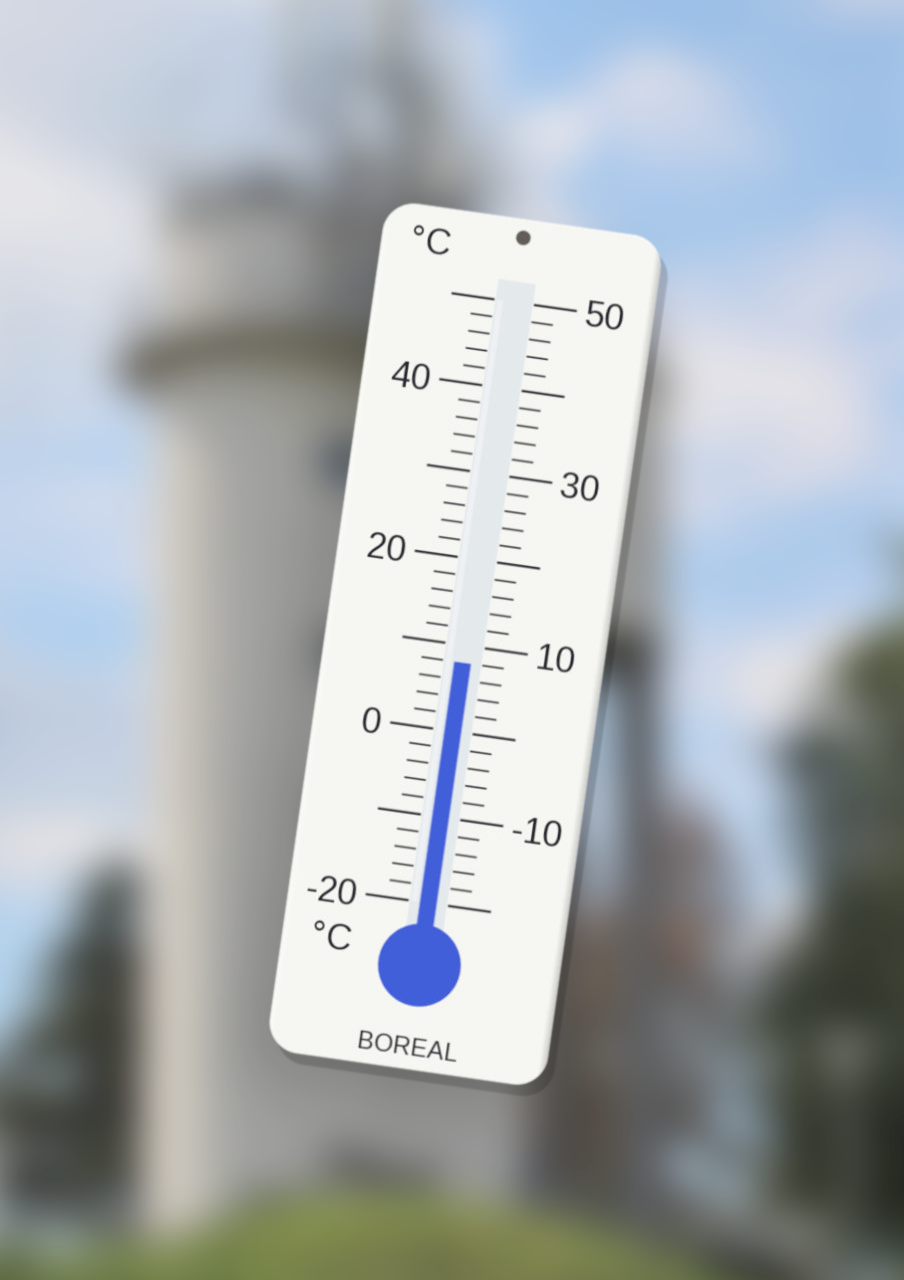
value=8 unit=°C
